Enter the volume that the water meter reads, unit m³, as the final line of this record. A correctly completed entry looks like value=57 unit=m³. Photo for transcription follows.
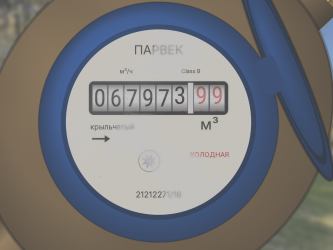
value=67973.99 unit=m³
